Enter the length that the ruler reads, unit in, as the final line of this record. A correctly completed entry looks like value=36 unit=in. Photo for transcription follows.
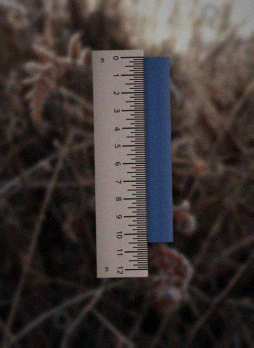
value=10.5 unit=in
